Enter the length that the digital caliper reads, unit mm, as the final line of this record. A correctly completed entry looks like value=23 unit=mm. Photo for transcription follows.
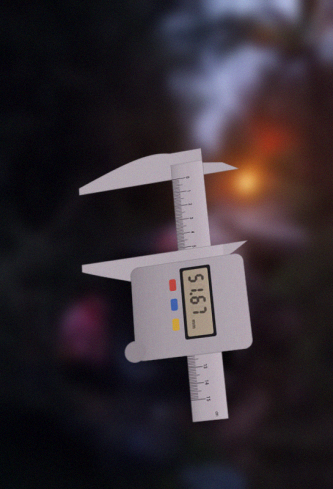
value=51.67 unit=mm
